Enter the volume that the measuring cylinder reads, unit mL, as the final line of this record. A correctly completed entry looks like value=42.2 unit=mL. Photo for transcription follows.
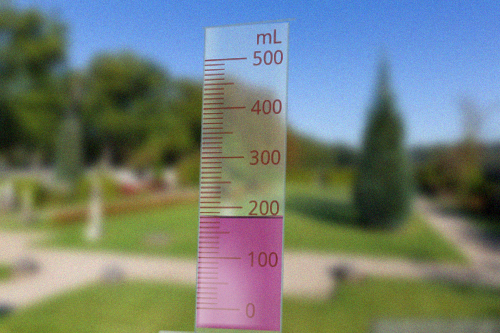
value=180 unit=mL
